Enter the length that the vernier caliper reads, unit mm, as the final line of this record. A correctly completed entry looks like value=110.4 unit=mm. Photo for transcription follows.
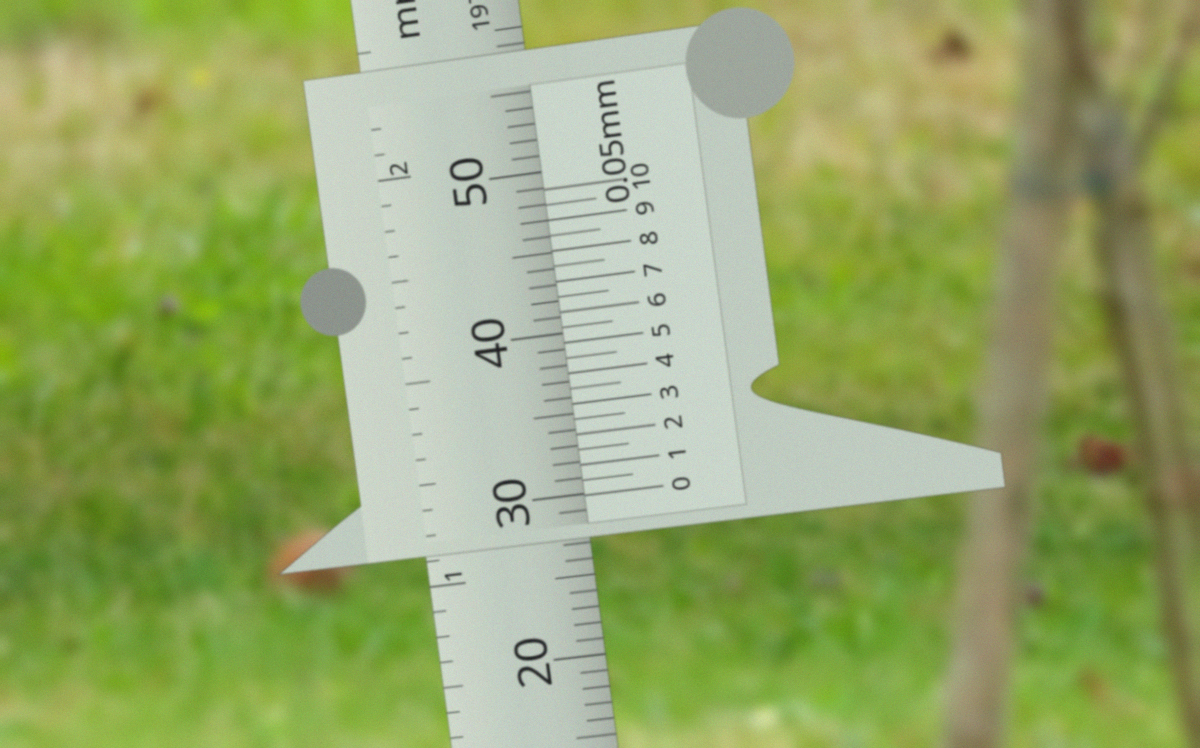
value=29.9 unit=mm
